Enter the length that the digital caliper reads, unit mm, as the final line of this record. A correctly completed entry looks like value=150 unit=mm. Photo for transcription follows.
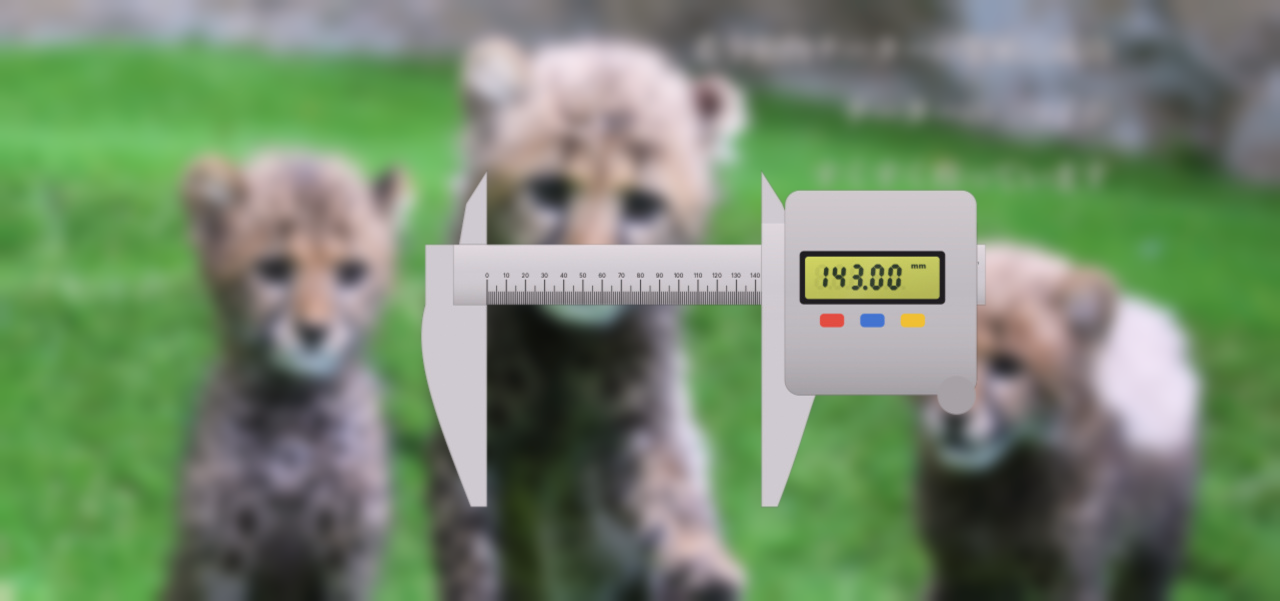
value=143.00 unit=mm
